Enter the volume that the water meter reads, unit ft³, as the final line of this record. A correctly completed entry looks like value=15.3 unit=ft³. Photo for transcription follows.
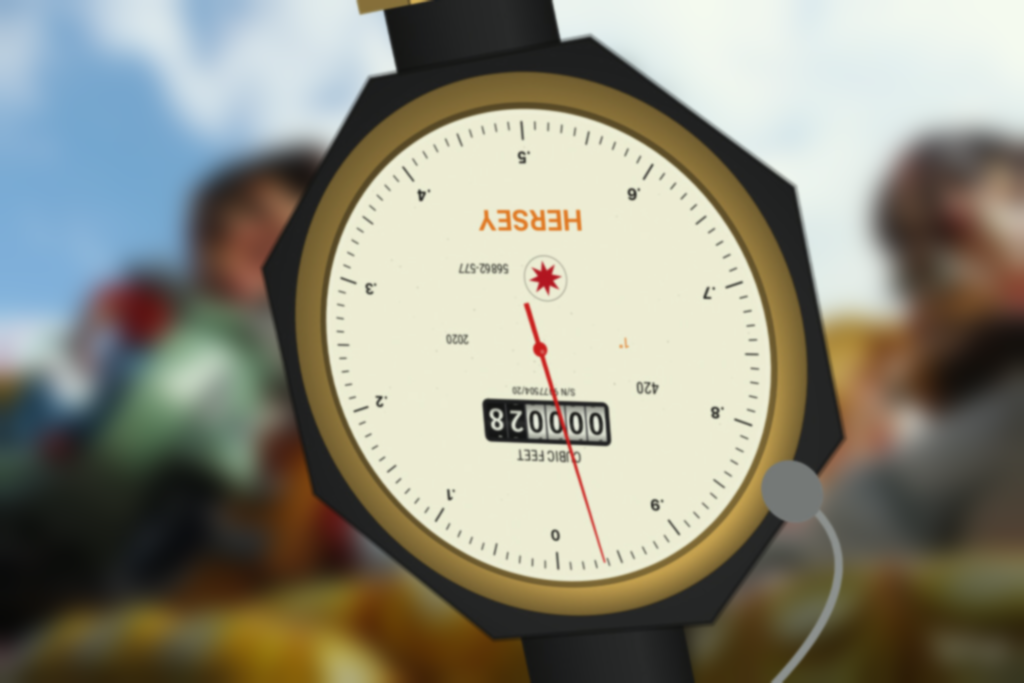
value=27.96 unit=ft³
